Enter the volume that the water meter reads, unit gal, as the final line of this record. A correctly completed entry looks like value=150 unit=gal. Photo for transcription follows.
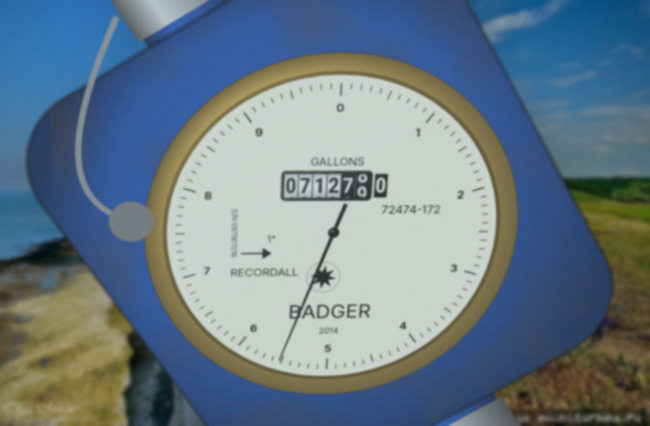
value=712785.5 unit=gal
